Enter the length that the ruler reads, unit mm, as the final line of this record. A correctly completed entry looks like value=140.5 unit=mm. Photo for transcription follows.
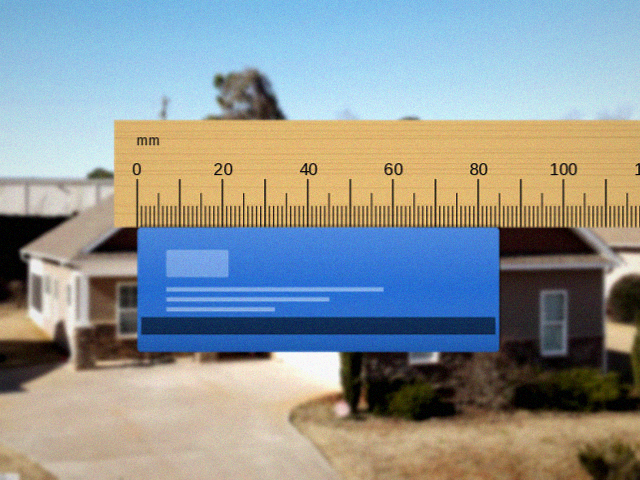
value=85 unit=mm
